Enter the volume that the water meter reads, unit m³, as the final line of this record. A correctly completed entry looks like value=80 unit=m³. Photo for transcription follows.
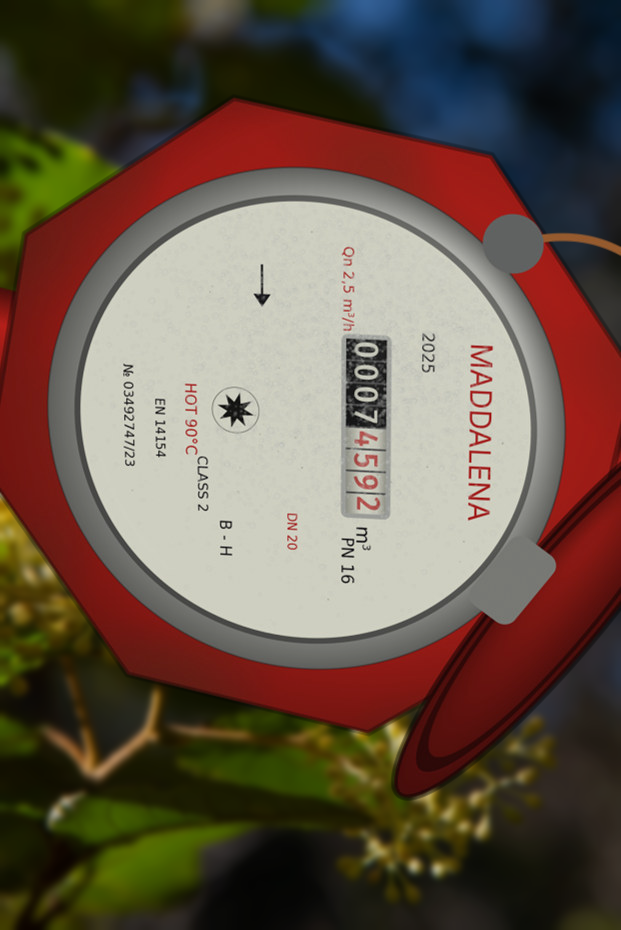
value=7.4592 unit=m³
